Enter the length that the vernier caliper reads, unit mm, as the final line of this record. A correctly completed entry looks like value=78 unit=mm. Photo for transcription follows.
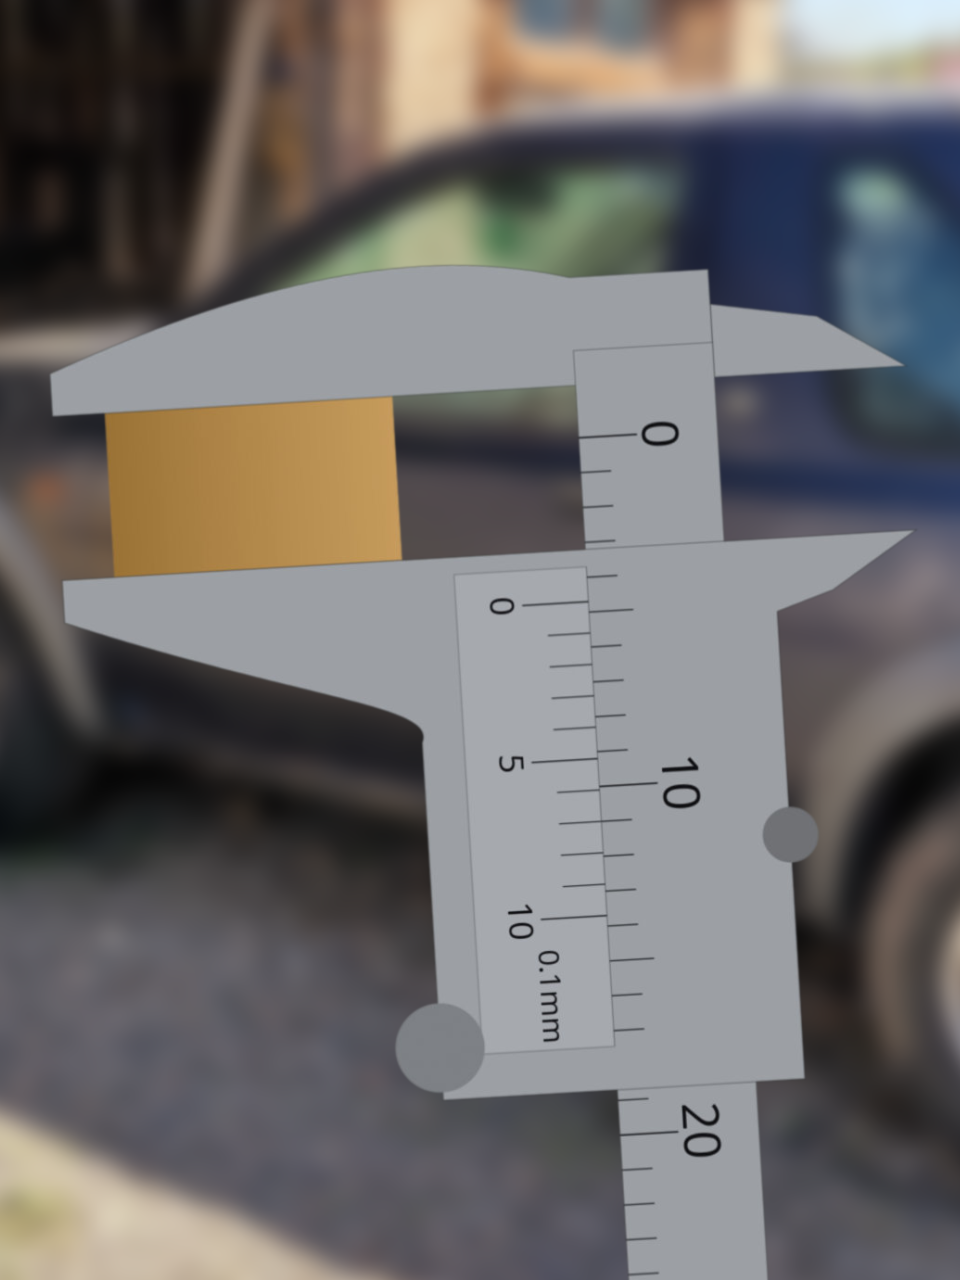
value=4.7 unit=mm
